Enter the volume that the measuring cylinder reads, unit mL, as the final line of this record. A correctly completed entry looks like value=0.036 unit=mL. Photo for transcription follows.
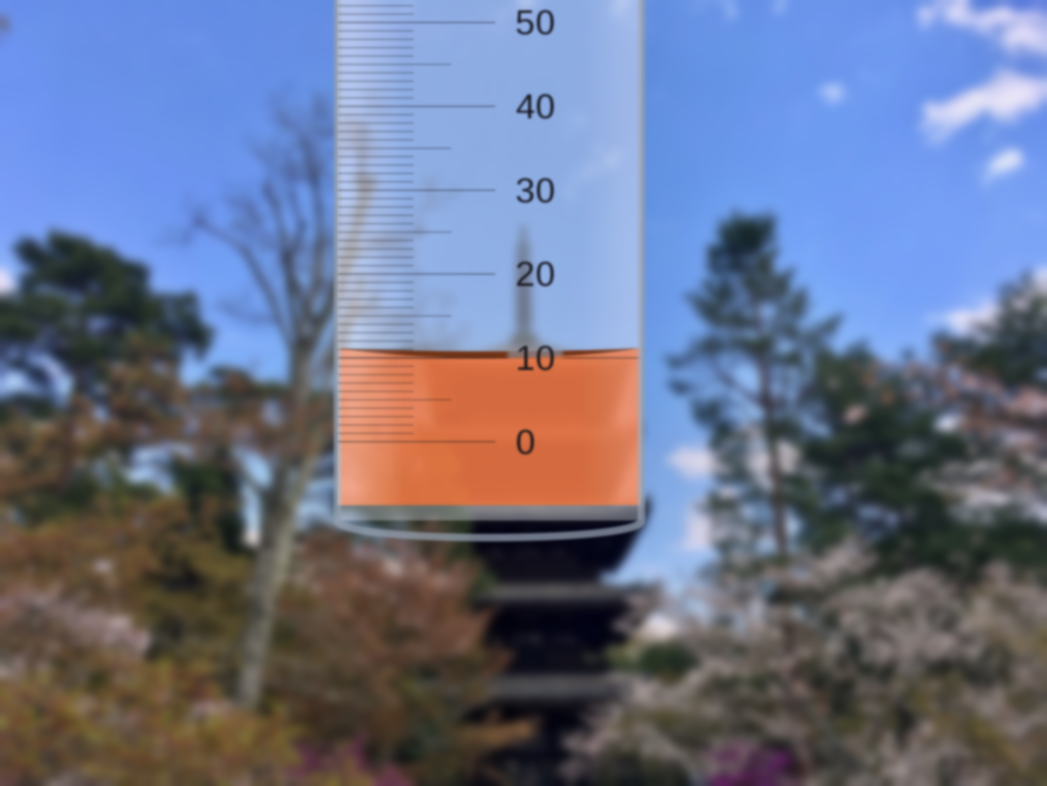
value=10 unit=mL
